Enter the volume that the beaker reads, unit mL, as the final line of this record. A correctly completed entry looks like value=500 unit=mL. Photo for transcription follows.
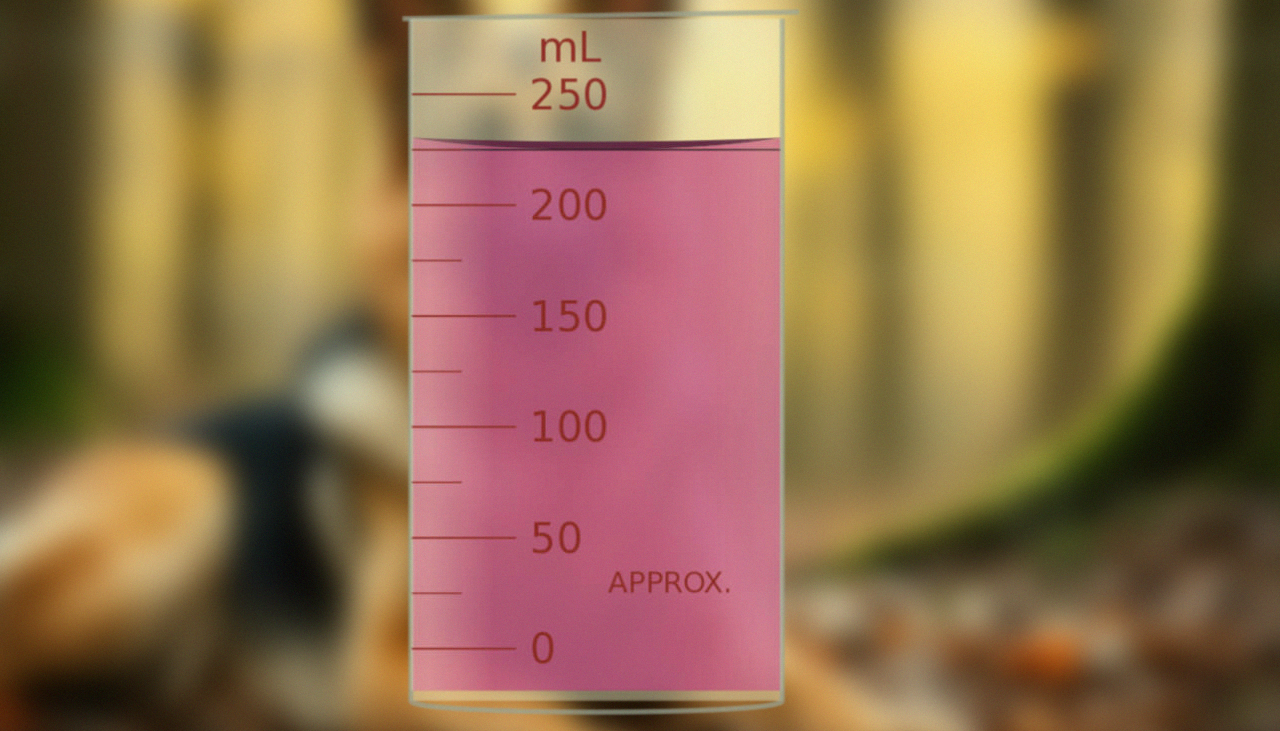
value=225 unit=mL
